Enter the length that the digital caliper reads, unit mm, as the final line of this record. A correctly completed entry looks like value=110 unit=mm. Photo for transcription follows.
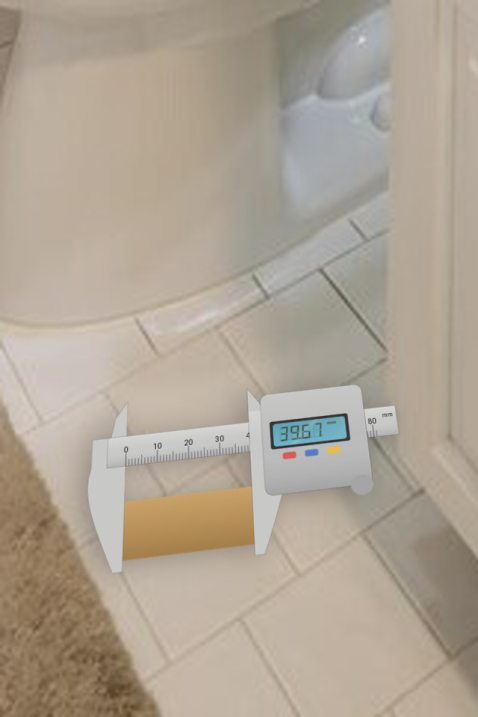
value=39.67 unit=mm
